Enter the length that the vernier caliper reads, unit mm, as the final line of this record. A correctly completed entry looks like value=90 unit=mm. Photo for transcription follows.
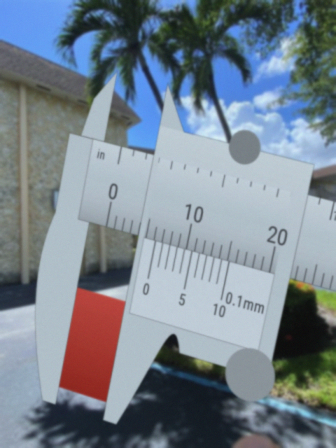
value=6.2 unit=mm
